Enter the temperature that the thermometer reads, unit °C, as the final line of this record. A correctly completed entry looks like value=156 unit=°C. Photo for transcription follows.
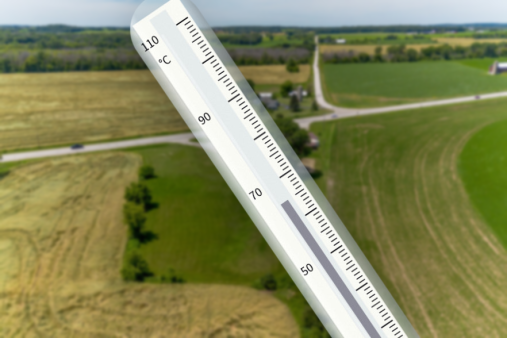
value=65 unit=°C
